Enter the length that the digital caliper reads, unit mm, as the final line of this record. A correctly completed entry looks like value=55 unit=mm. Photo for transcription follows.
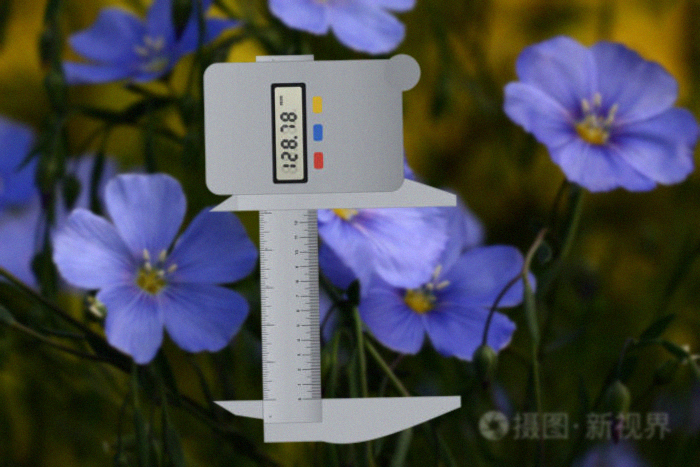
value=128.78 unit=mm
